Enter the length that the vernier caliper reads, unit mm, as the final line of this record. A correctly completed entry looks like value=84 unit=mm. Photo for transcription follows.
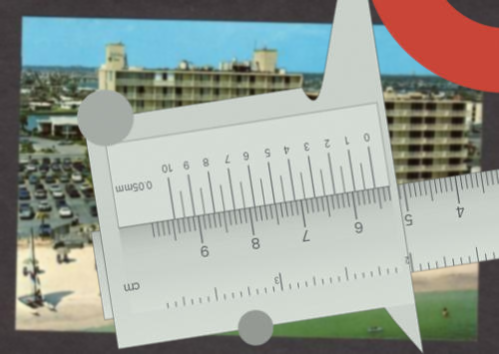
value=55.6 unit=mm
